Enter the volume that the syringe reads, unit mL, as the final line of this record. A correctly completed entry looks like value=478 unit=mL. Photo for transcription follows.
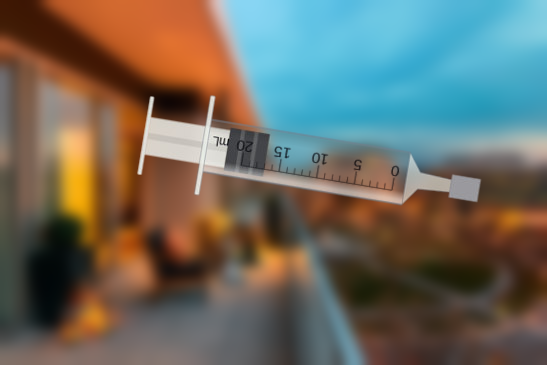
value=17 unit=mL
